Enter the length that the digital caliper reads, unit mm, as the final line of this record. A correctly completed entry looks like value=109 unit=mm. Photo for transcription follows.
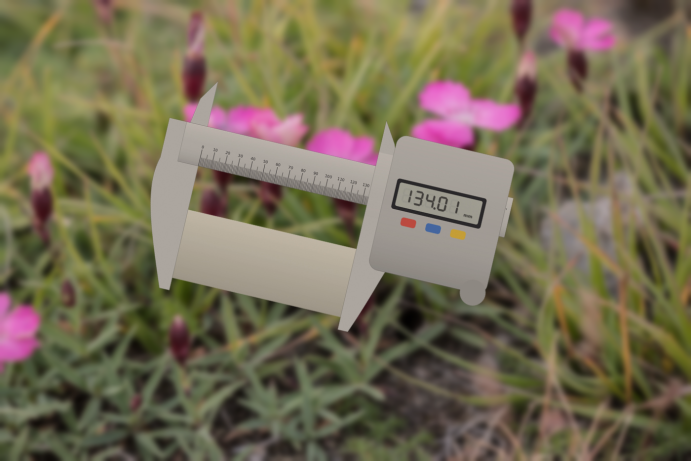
value=134.01 unit=mm
